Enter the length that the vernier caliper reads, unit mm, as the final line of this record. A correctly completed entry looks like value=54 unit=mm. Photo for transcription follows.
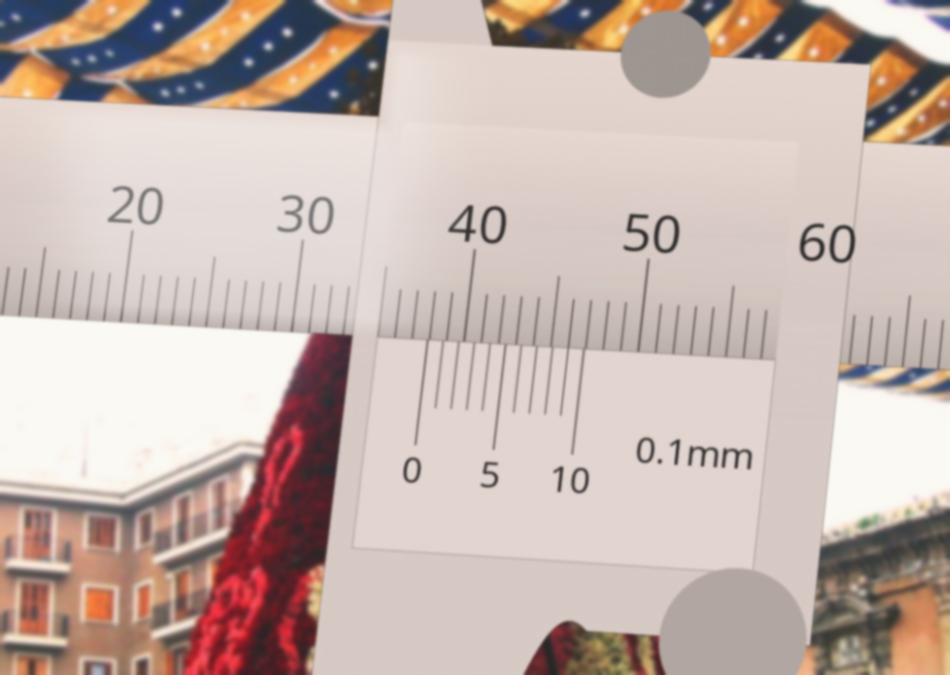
value=37.9 unit=mm
